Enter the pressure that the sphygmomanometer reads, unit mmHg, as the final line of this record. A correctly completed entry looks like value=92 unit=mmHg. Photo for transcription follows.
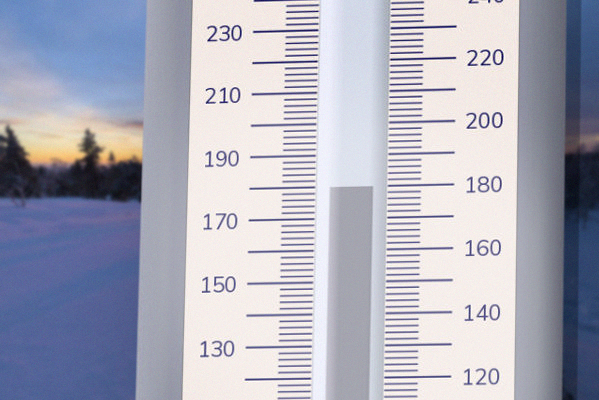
value=180 unit=mmHg
